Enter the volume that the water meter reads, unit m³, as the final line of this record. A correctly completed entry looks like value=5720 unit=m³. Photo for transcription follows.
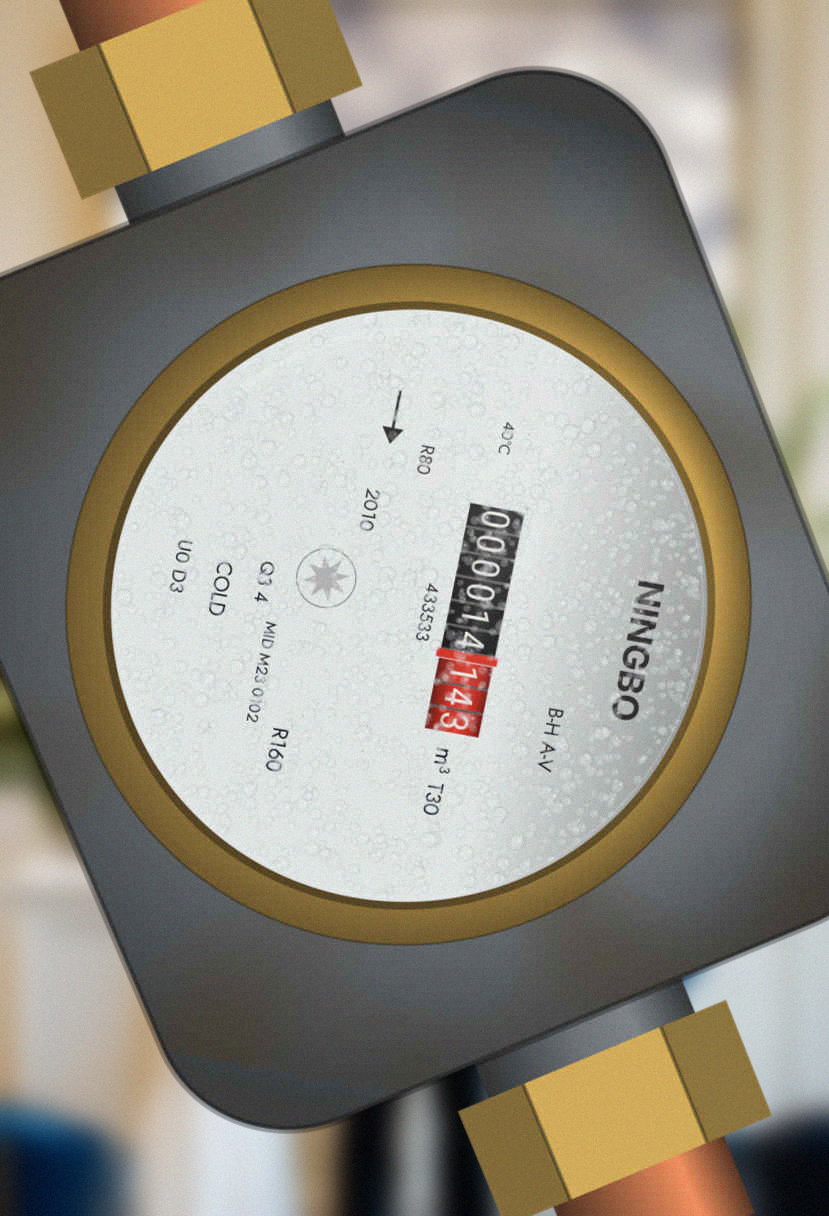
value=14.143 unit=m³
